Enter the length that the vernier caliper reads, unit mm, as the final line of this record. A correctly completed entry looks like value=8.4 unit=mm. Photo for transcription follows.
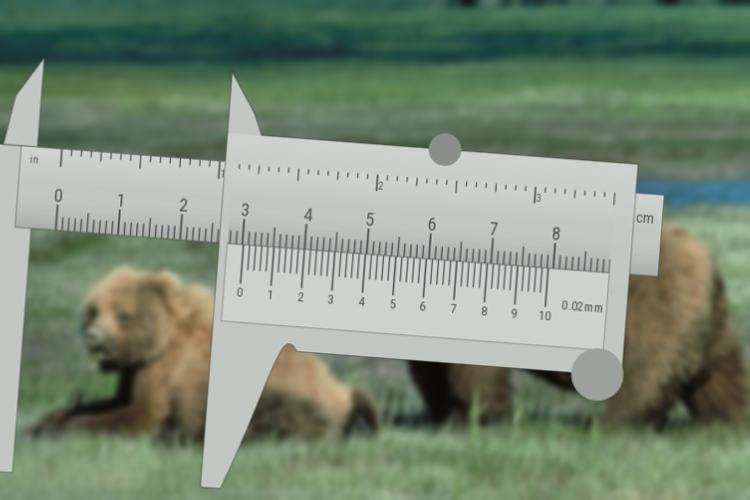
value=30.2 unit=mm
